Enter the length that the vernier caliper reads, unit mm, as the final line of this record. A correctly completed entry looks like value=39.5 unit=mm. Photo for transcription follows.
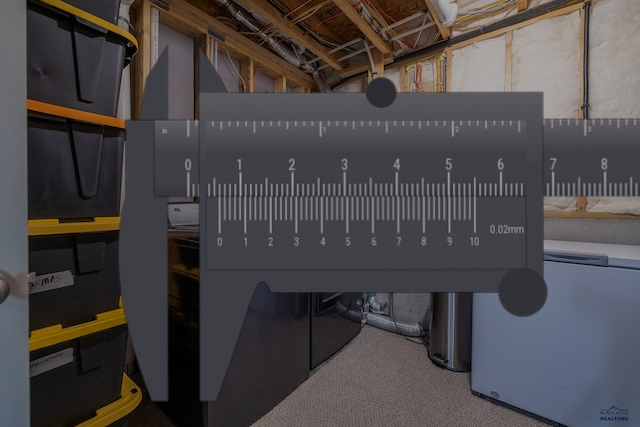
value=6.0 unit=mm
